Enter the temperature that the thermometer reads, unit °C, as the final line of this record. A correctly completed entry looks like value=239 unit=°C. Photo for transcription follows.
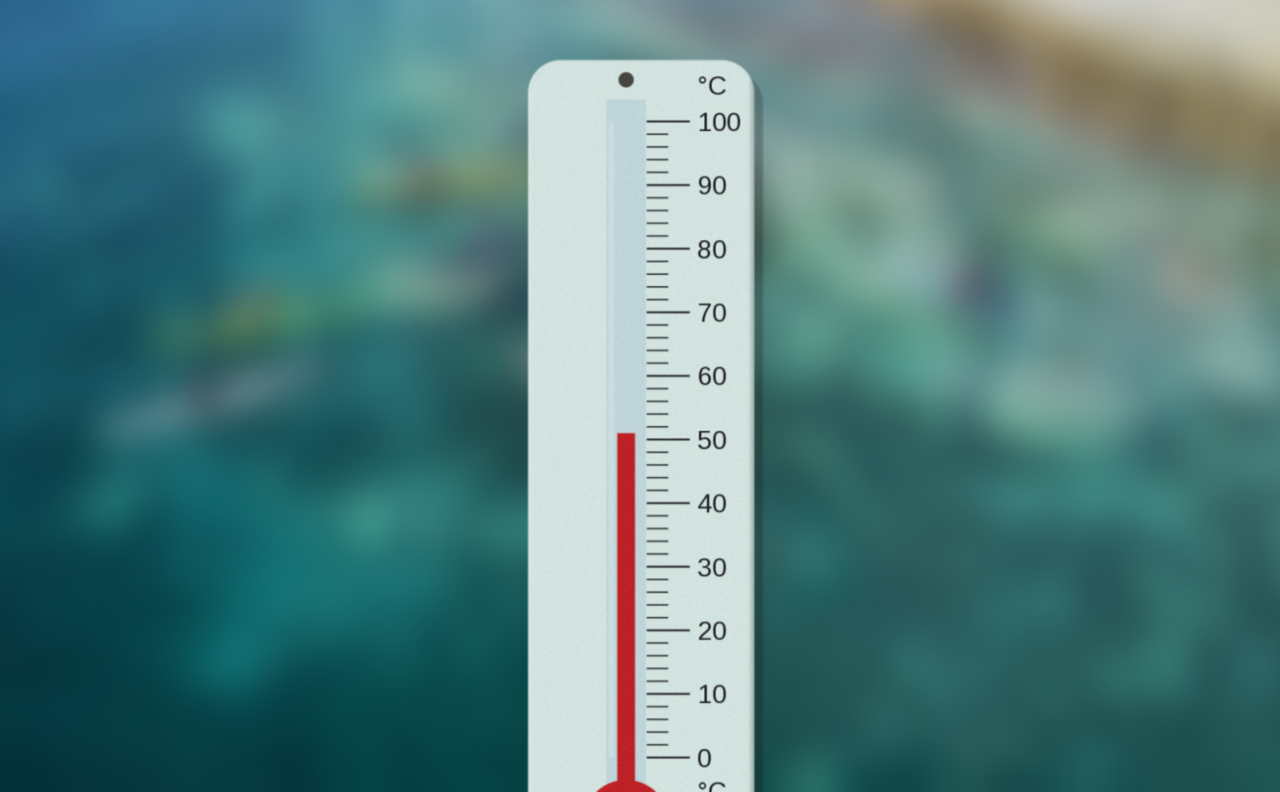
value=51 unit=°C
